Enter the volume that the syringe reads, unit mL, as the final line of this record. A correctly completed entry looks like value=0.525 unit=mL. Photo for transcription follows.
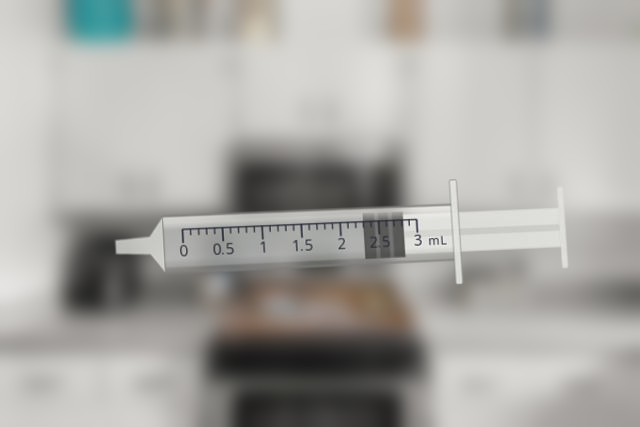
value=2.3 unit=mL
